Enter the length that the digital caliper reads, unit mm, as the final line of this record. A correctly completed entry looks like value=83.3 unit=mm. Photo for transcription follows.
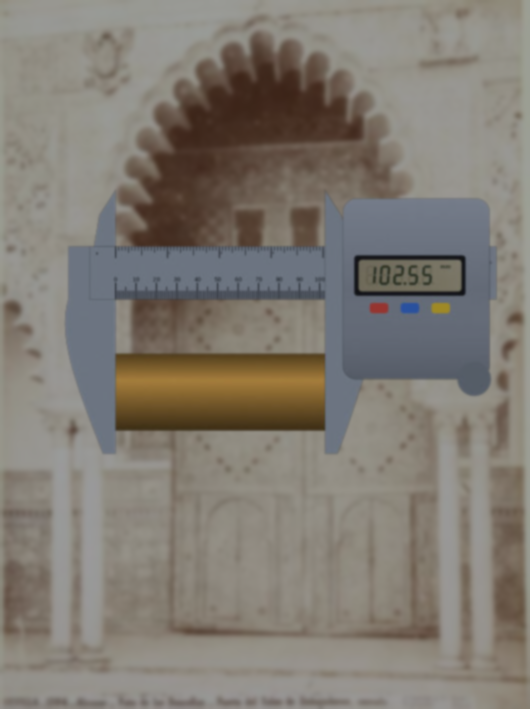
value=102.55 unit=mm
